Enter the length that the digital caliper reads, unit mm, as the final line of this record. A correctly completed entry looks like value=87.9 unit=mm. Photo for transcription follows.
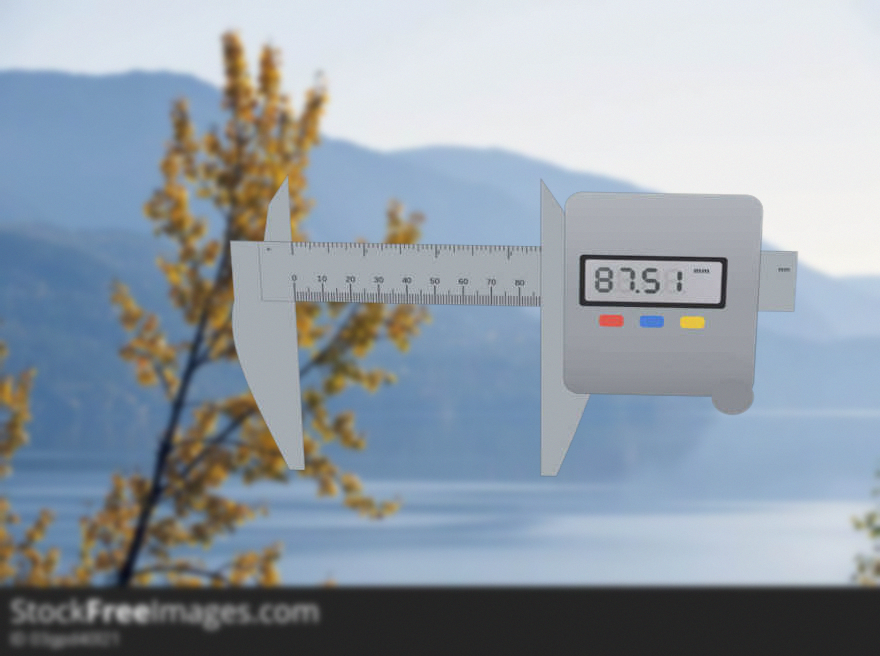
value=87.51 unit=mm
